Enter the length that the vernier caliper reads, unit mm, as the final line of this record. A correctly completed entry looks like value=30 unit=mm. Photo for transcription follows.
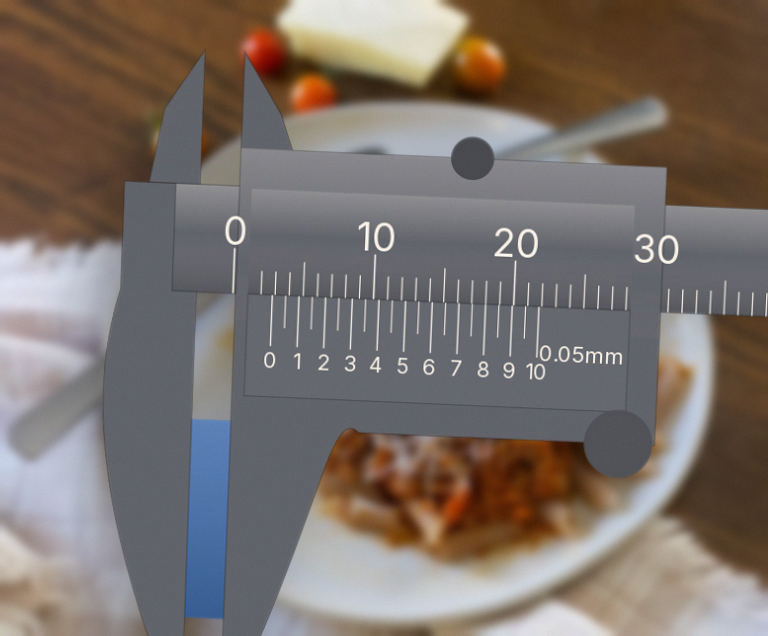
value=2.8 unit=mm
